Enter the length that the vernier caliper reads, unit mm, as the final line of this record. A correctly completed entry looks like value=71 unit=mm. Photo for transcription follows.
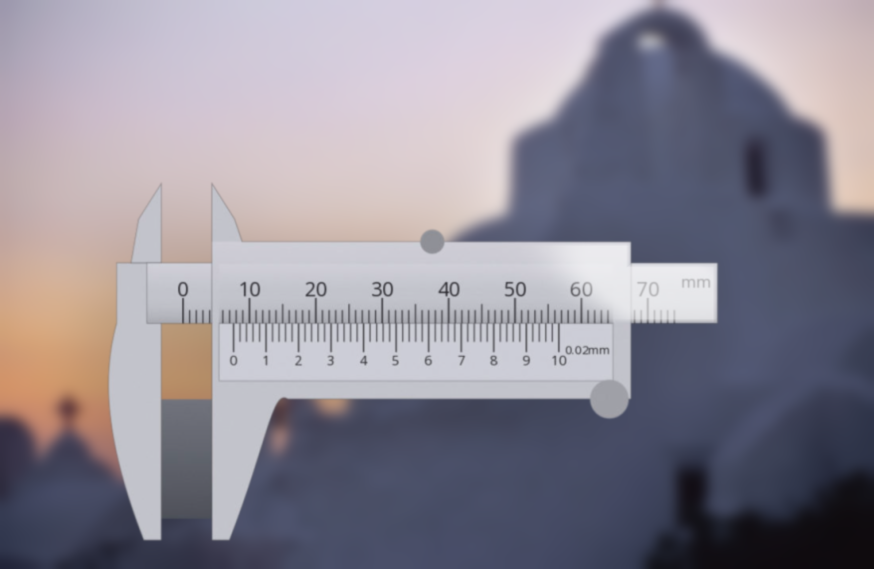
value=7.6 unit=mm
